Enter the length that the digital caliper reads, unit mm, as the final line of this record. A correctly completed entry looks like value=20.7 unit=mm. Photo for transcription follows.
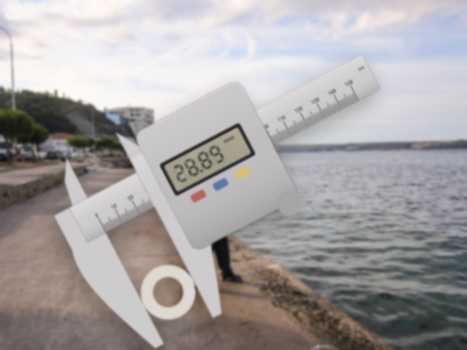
value=28.89 unit=mm
